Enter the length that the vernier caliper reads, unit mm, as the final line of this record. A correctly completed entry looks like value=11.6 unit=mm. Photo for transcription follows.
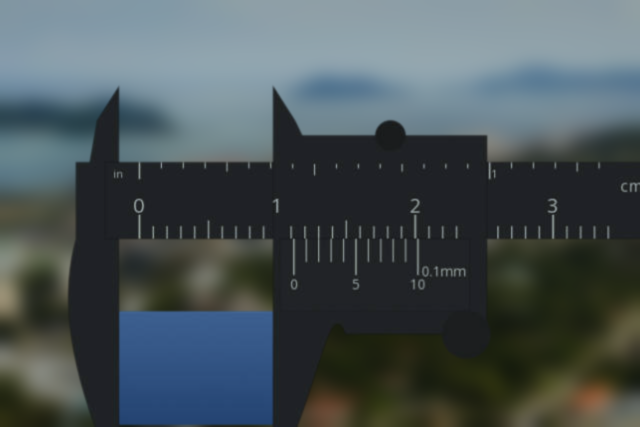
value=11.2 unit=mm
